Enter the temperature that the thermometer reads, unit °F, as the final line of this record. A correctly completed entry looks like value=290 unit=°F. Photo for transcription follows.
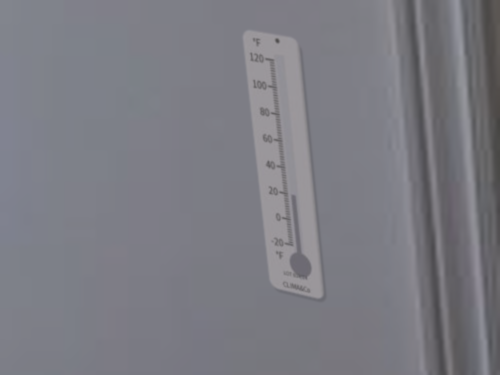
value=20 unit=°F
